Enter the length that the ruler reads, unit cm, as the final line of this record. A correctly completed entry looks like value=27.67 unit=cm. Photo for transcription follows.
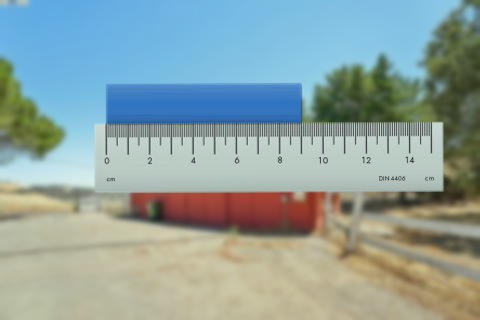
value=9 unit=cm
